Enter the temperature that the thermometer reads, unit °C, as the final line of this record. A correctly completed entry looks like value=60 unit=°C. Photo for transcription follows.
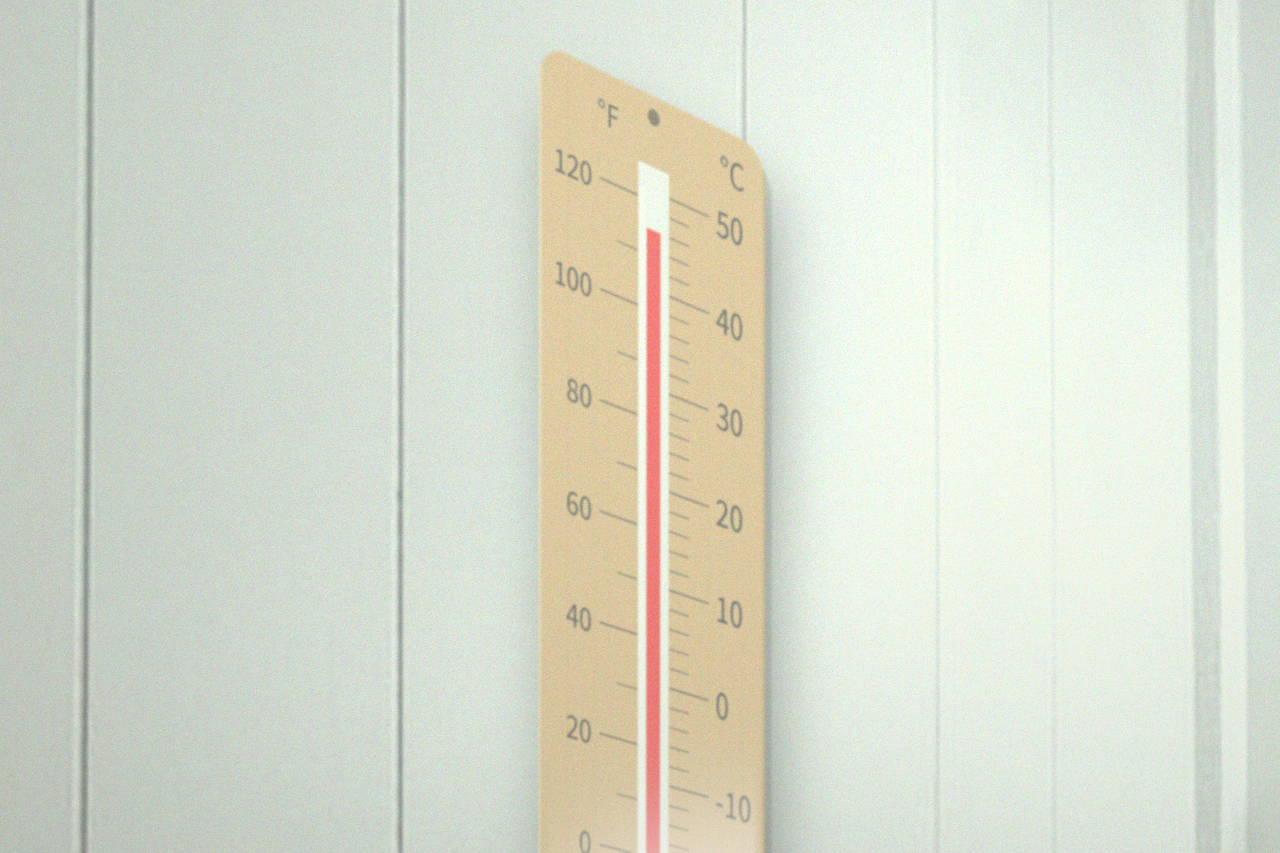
value=46 unit=°C
